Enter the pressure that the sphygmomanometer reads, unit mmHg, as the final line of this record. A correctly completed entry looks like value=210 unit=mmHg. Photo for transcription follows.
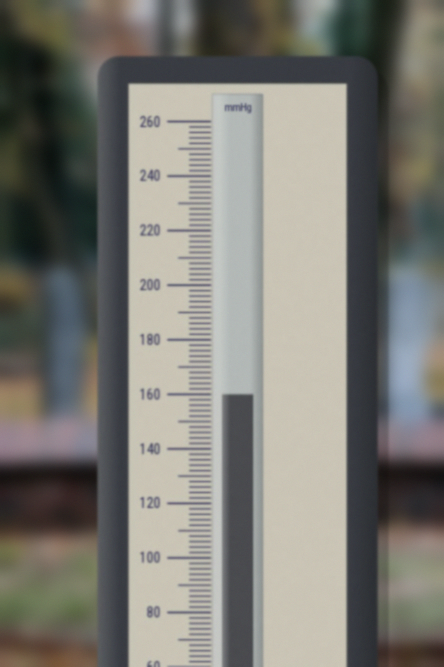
value=160 unit=mmHg
